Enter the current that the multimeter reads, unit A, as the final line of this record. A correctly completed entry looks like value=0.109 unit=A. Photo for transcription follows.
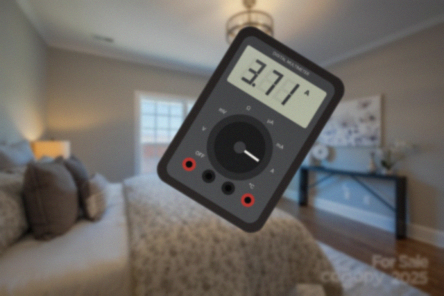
value=3.71 unit=A
